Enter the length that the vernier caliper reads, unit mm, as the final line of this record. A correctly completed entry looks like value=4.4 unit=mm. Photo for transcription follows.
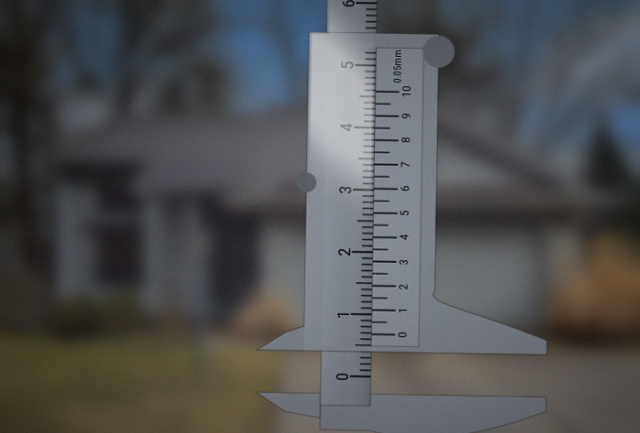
value=6.8 unit=mm
